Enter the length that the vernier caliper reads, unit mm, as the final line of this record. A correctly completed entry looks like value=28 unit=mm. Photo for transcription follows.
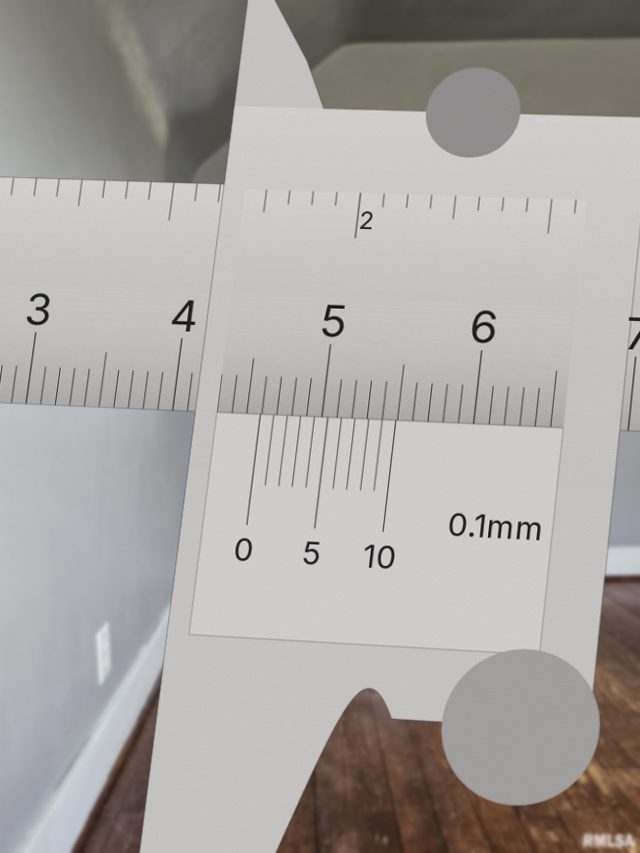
value=45.9 unit=mm
